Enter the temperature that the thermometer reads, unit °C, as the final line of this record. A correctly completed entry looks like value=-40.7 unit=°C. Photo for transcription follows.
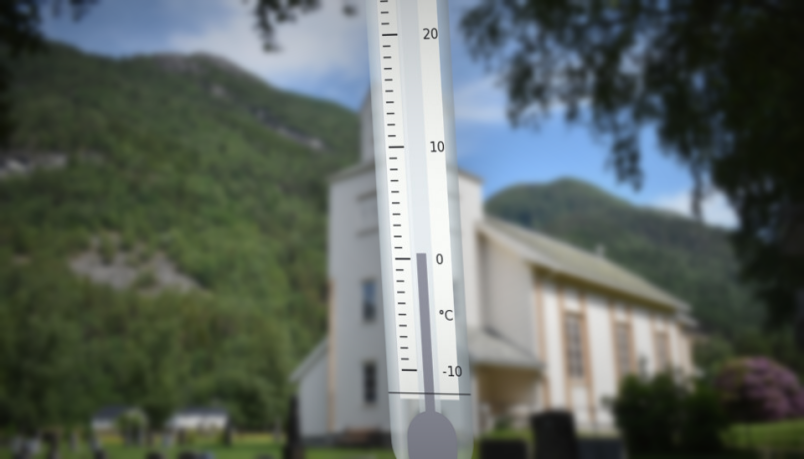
value=0.5 unit=°C
